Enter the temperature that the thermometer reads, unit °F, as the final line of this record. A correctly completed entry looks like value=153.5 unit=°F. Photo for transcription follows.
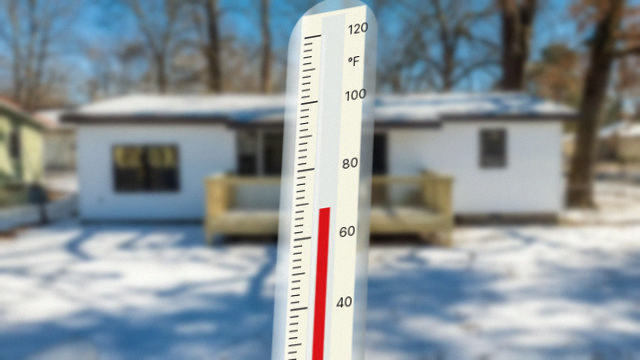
value=68 unit=°F
